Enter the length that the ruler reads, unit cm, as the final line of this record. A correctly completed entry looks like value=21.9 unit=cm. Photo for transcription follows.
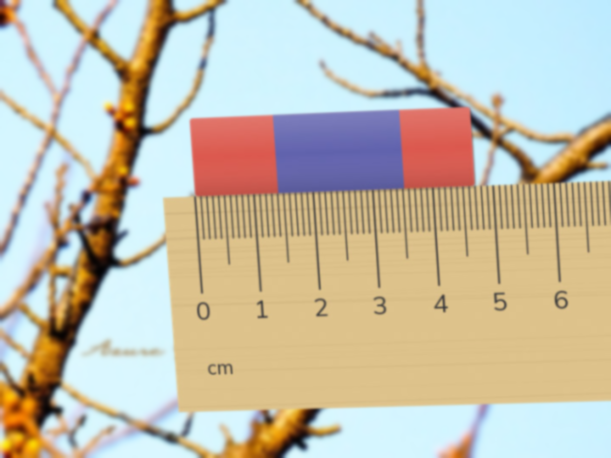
value=4.7 unit=cm
